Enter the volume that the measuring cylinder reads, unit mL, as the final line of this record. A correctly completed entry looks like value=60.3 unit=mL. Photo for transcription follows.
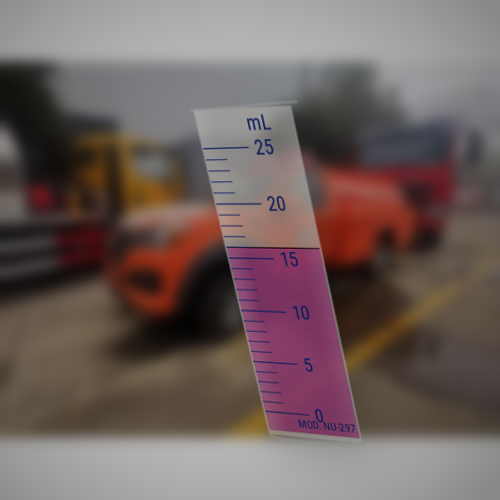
value=16 unit=mL
